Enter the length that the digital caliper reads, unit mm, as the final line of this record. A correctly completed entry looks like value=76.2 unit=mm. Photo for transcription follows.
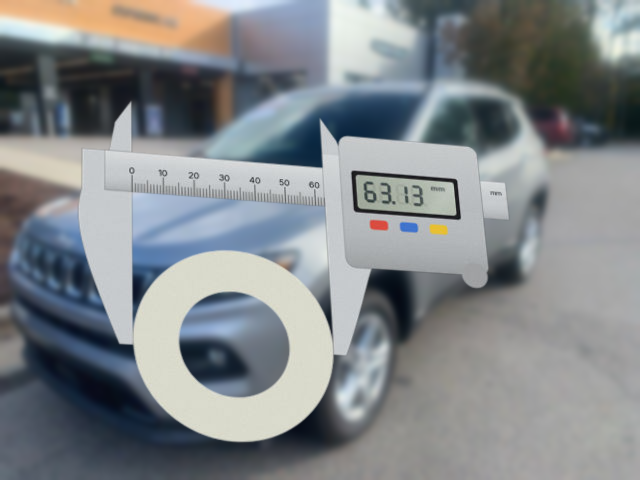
value=63.13 unit=mm
